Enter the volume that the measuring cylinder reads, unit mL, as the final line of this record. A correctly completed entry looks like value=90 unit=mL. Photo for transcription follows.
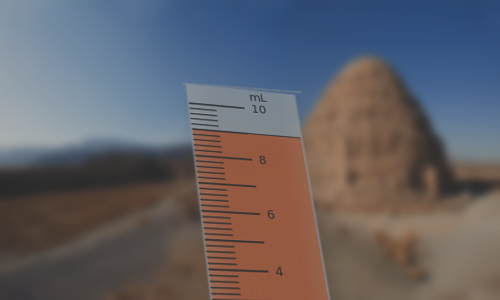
value=9 unit=mL
